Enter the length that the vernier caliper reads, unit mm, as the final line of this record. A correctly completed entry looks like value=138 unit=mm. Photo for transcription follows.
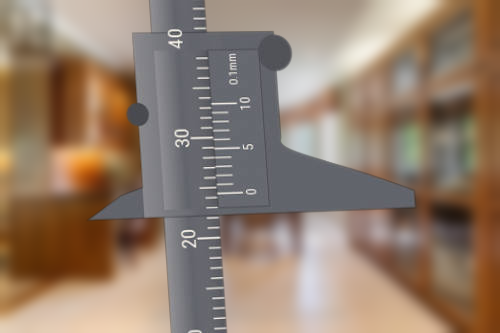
value=24.4 unit=mm
